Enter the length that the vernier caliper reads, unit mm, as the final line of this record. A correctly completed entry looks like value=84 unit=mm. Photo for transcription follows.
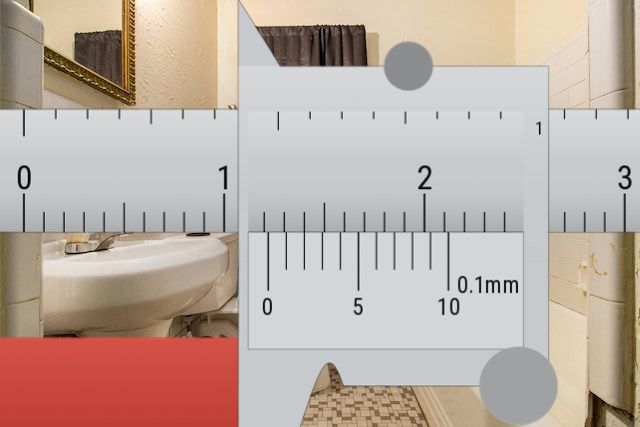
value=12.2 unit=mm
